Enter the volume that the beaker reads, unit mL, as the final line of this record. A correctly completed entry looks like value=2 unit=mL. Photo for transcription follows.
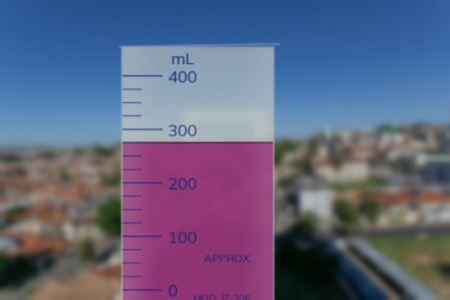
value=275 unit=mL
